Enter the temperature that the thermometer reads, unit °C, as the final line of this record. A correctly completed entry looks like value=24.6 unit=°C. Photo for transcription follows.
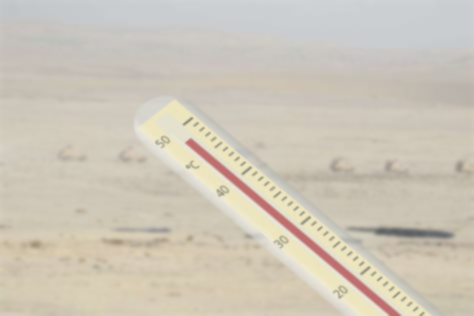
value=48 unit=°C
